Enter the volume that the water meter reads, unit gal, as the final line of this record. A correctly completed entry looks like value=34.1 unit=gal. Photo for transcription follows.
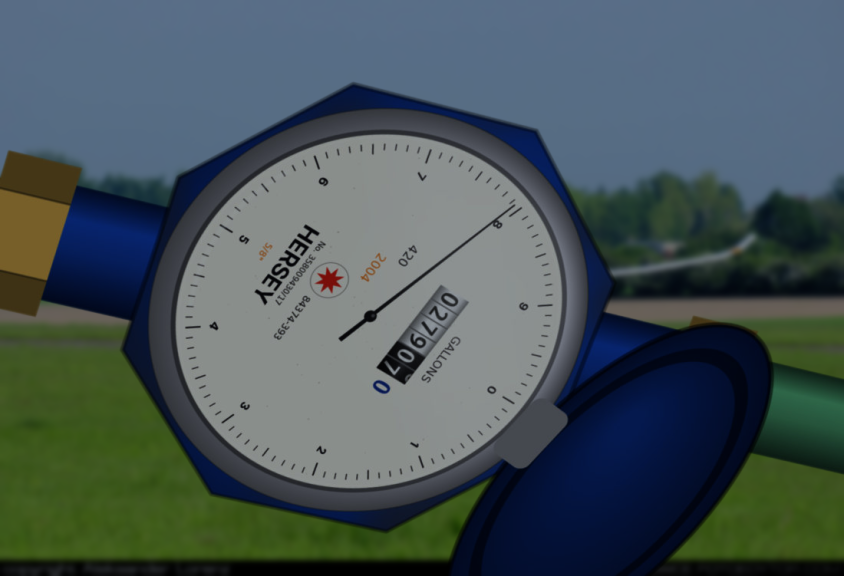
value=279067.9 unit=gal
